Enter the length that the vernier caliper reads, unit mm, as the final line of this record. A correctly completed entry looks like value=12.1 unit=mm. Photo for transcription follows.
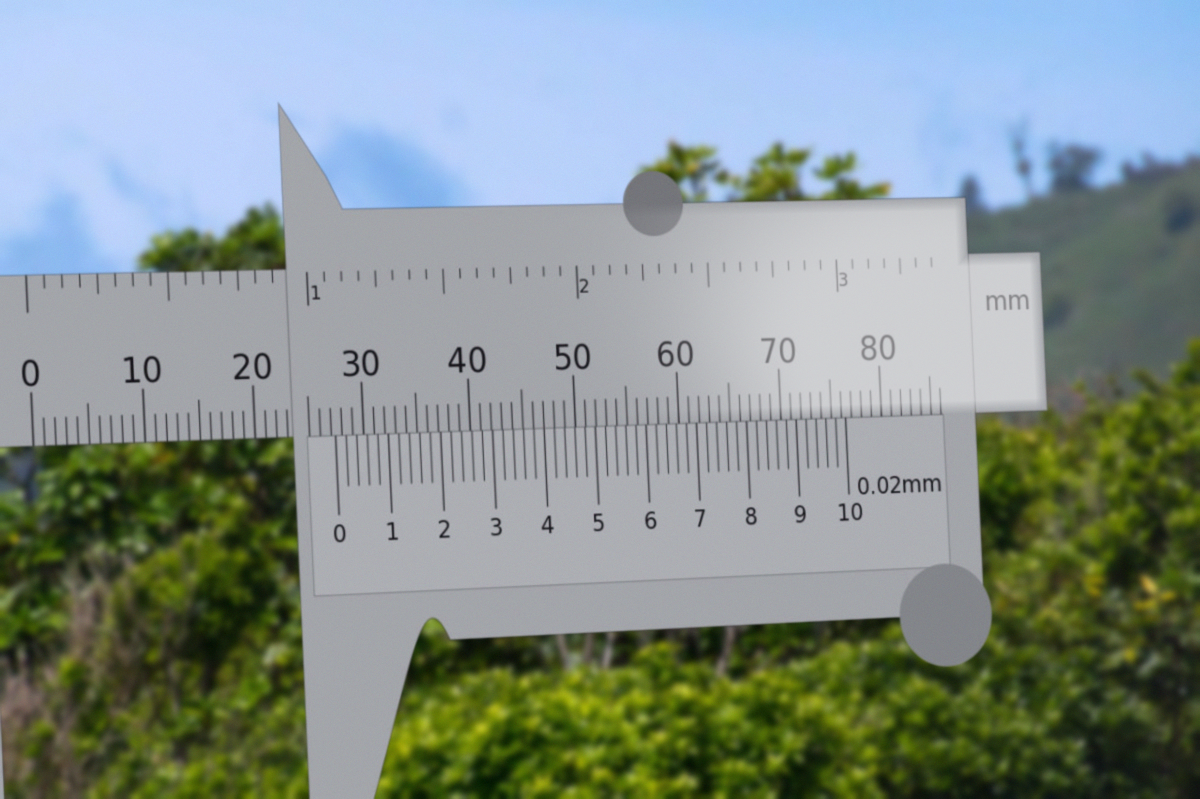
value=27.4 unit=mm
